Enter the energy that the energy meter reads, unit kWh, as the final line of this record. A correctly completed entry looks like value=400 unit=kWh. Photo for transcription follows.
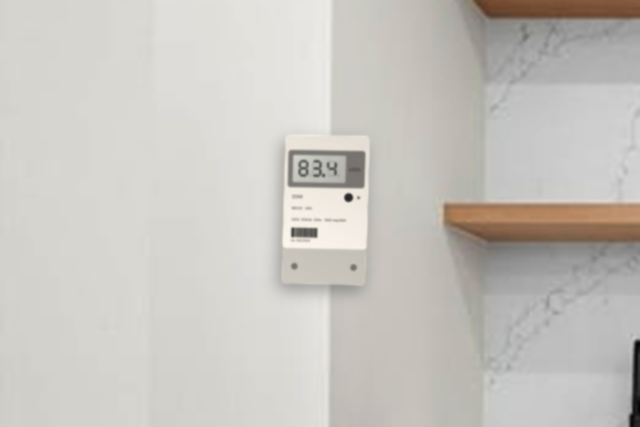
value=83.4 unit=kWh
